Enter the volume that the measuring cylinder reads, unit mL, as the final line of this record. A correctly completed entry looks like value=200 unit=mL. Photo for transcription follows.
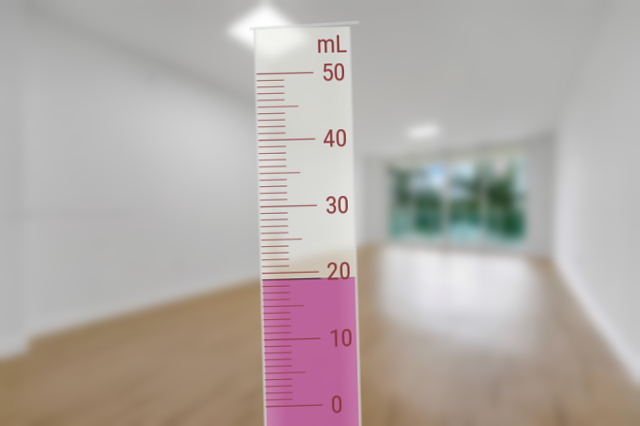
value=19 unit=mL
